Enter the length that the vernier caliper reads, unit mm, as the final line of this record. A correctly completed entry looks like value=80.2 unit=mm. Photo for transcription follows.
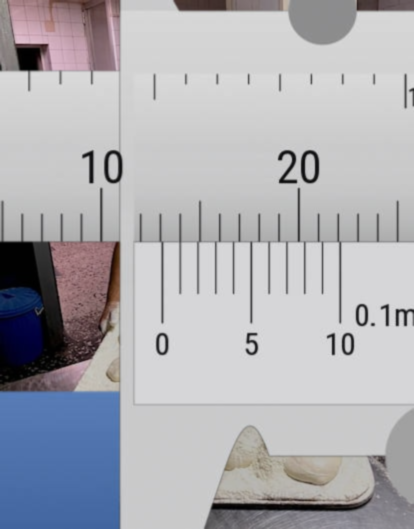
value=13.1 unit=mm
